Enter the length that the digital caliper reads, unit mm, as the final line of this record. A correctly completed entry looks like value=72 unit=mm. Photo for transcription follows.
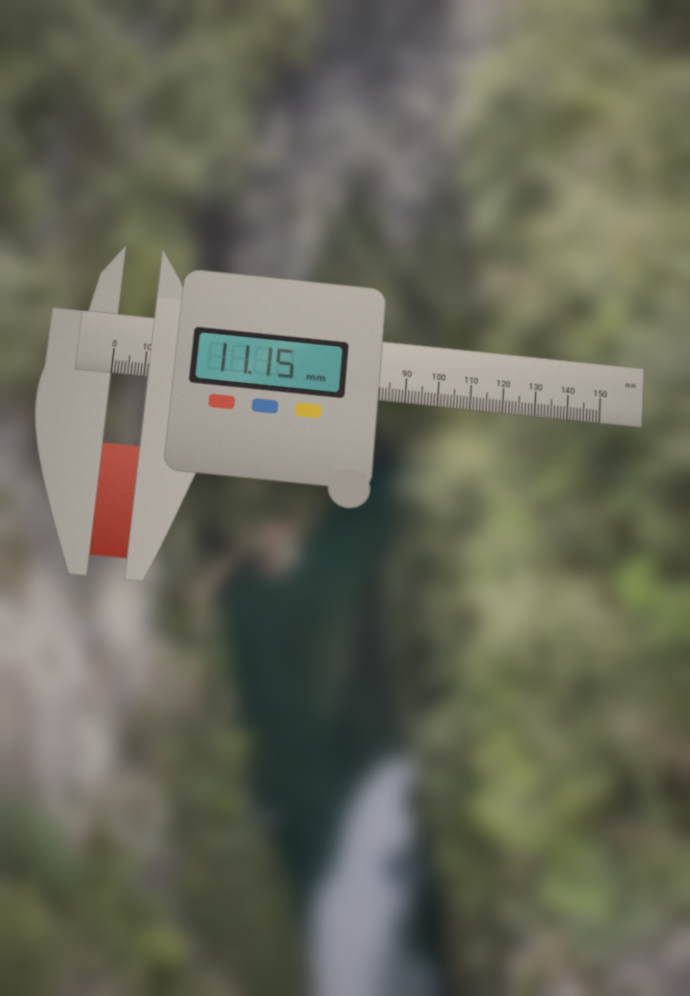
value=11.15 unit=mm
